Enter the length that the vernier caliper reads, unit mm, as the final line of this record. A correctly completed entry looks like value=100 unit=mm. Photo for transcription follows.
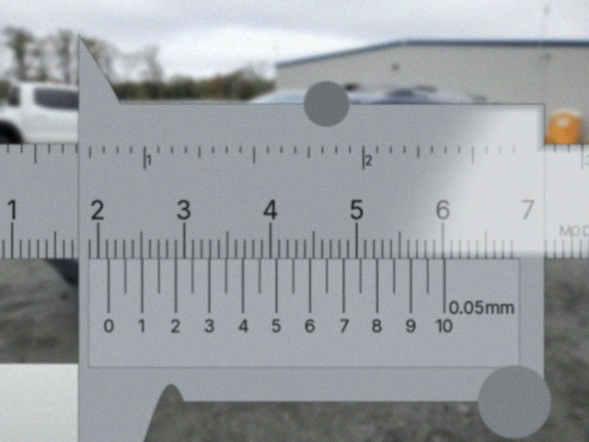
value=21.2 unit=mm
